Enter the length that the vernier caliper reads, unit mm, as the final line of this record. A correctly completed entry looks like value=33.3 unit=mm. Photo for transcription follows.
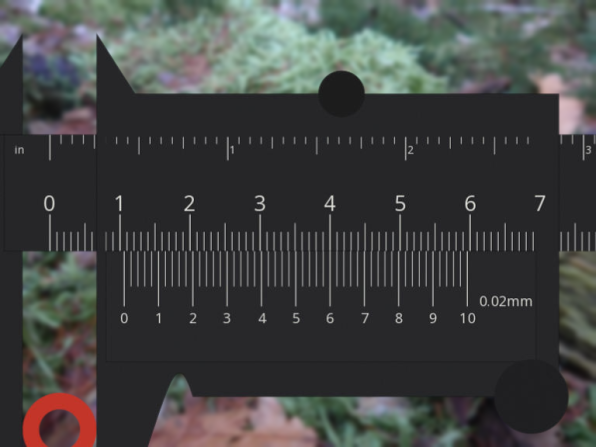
value=10.6 unit=mm
